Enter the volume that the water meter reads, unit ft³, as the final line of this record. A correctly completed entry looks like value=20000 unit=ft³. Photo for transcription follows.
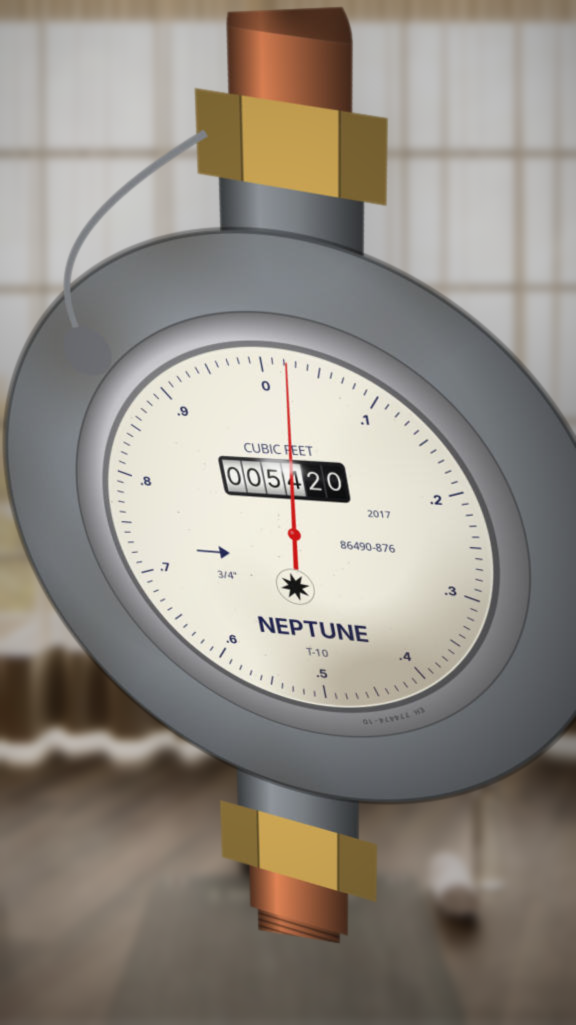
value=5420.02 unit=ft³
